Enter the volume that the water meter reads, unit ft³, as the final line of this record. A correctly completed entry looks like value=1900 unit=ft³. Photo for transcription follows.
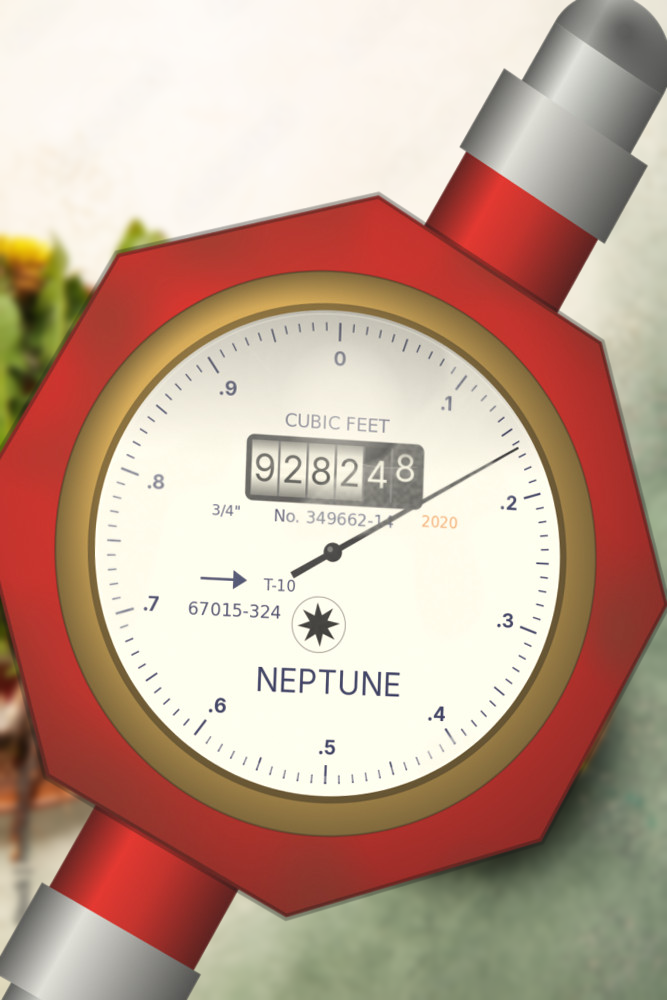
value=928248.16 unit=ft³
